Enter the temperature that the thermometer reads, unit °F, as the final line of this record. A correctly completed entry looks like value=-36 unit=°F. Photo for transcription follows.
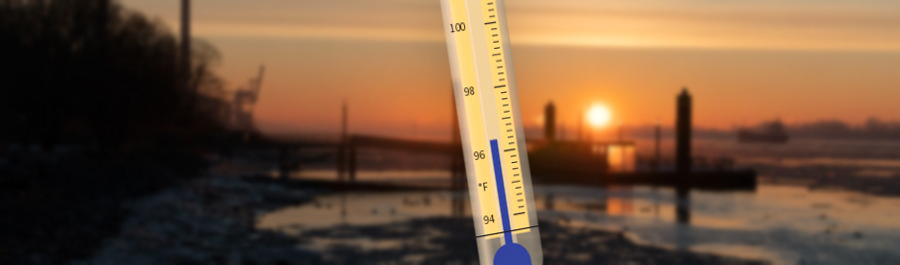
value=96.4 unit=°F
